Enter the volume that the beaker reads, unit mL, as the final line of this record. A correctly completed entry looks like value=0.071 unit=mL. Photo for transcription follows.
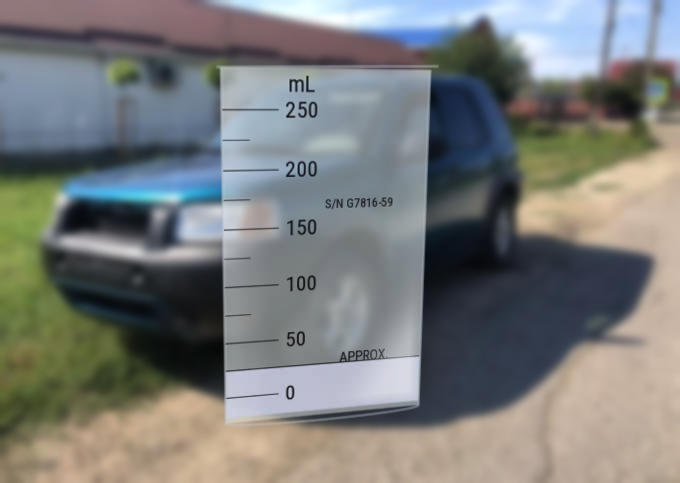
value=25 unit=mL
